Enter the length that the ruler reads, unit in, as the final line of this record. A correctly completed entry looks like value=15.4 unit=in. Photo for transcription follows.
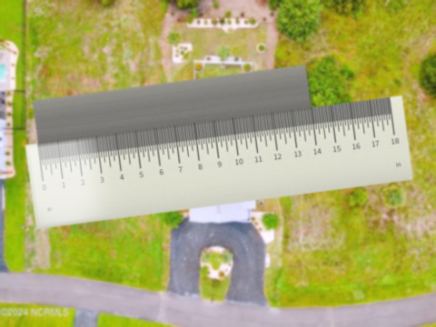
value=14 unit=in
